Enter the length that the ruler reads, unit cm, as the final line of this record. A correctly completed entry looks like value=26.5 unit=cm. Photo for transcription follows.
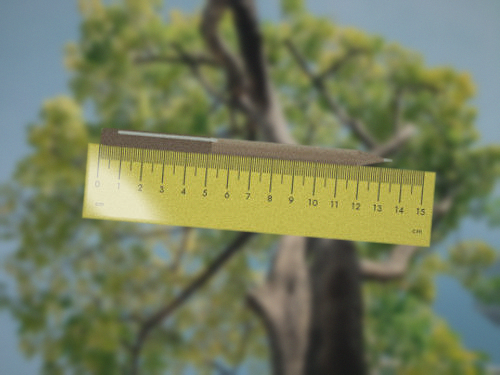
value=13.5 unit=cm
